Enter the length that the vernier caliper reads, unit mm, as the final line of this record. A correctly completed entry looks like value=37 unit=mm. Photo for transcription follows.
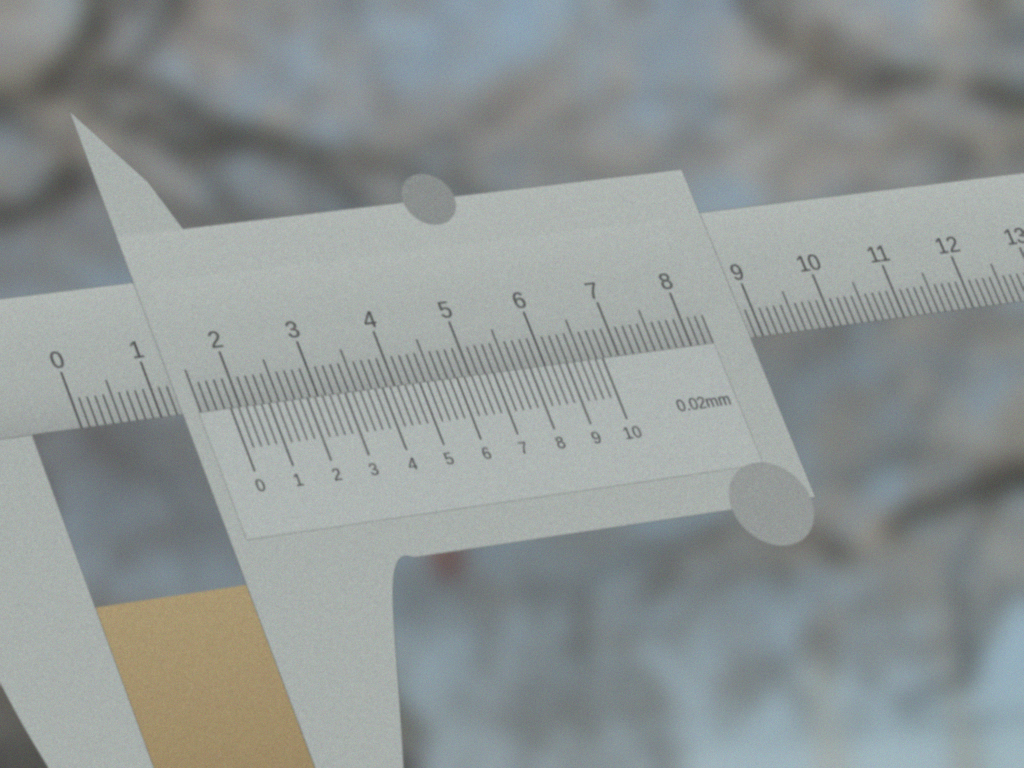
value=18.8 unit=mm
